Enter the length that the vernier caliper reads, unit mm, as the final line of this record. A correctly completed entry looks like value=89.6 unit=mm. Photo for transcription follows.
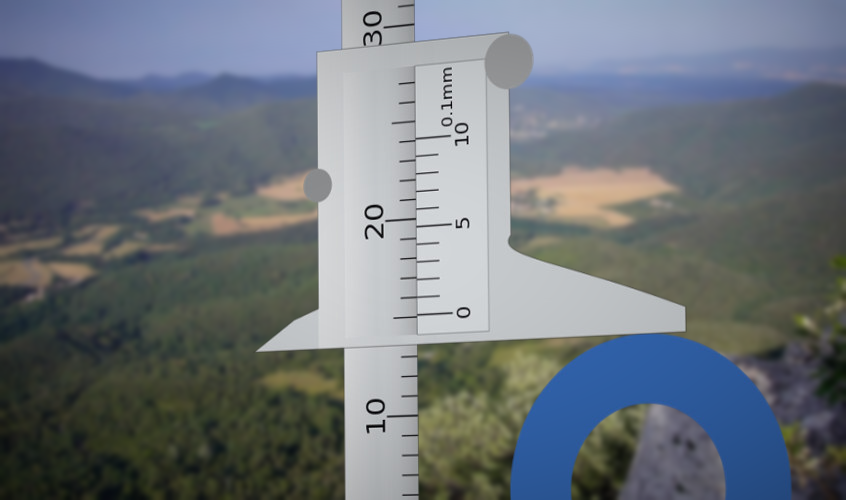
value=15.1 unit=mm
